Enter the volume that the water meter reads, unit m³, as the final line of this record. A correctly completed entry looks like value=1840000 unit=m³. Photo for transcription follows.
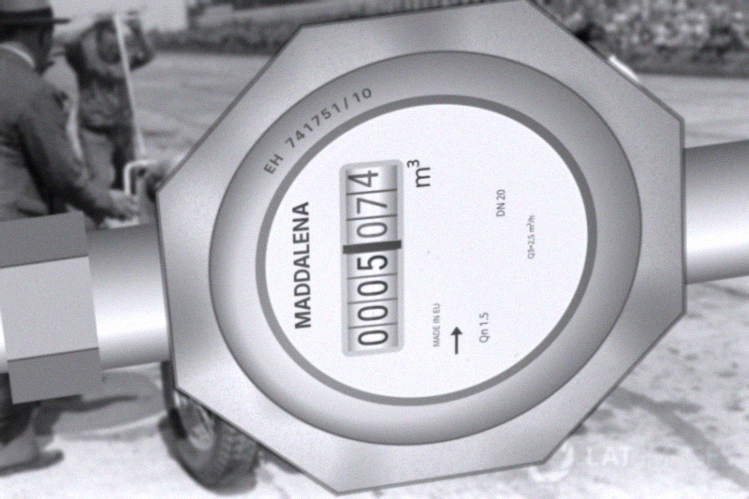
value=5.074 unit=m³
